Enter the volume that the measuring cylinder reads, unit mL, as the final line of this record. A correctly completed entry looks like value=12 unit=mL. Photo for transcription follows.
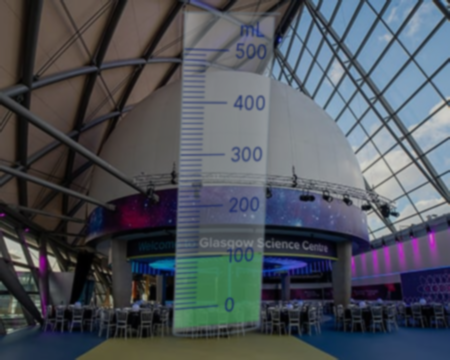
value=100 unit=mL
